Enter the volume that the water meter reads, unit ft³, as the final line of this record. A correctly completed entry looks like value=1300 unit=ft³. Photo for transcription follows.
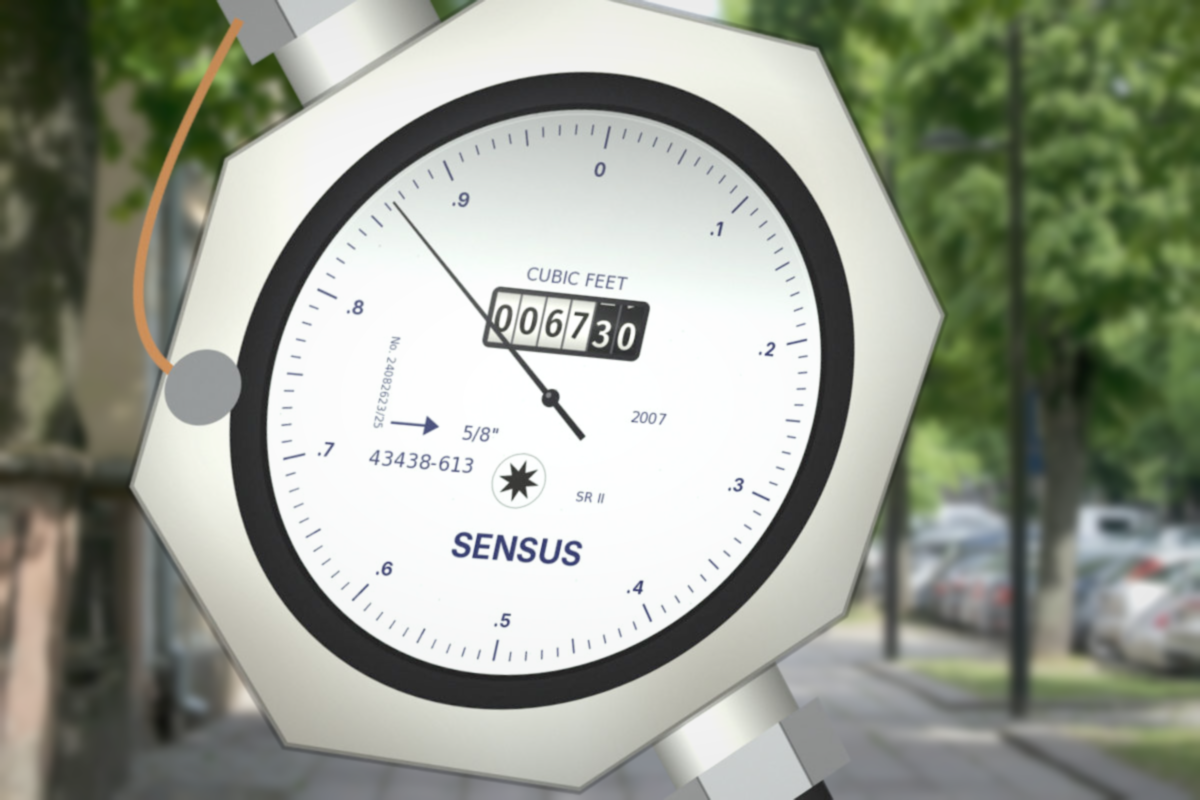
value=6729.86 unit=ft³
